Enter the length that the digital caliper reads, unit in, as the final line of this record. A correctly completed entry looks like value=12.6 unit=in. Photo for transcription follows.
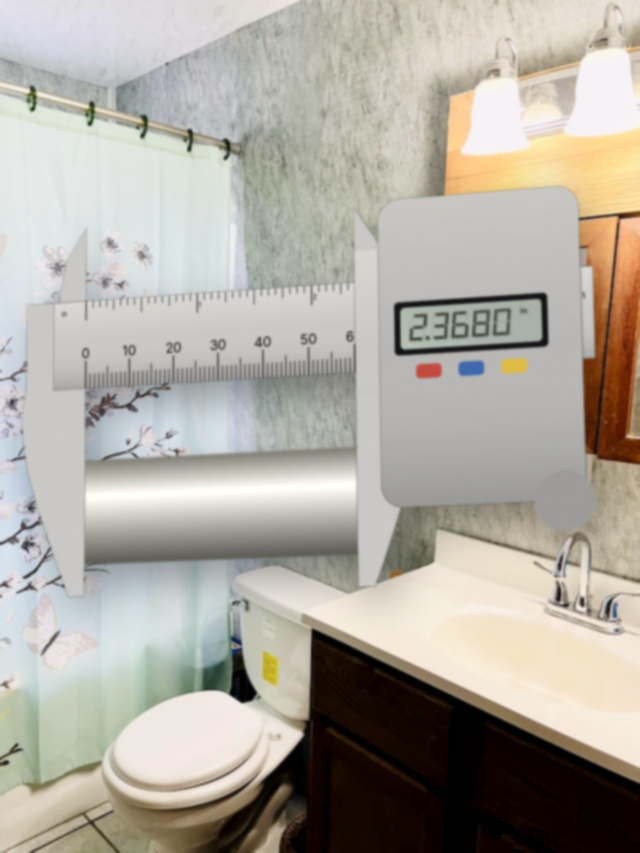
value=2.3680 unit=in
